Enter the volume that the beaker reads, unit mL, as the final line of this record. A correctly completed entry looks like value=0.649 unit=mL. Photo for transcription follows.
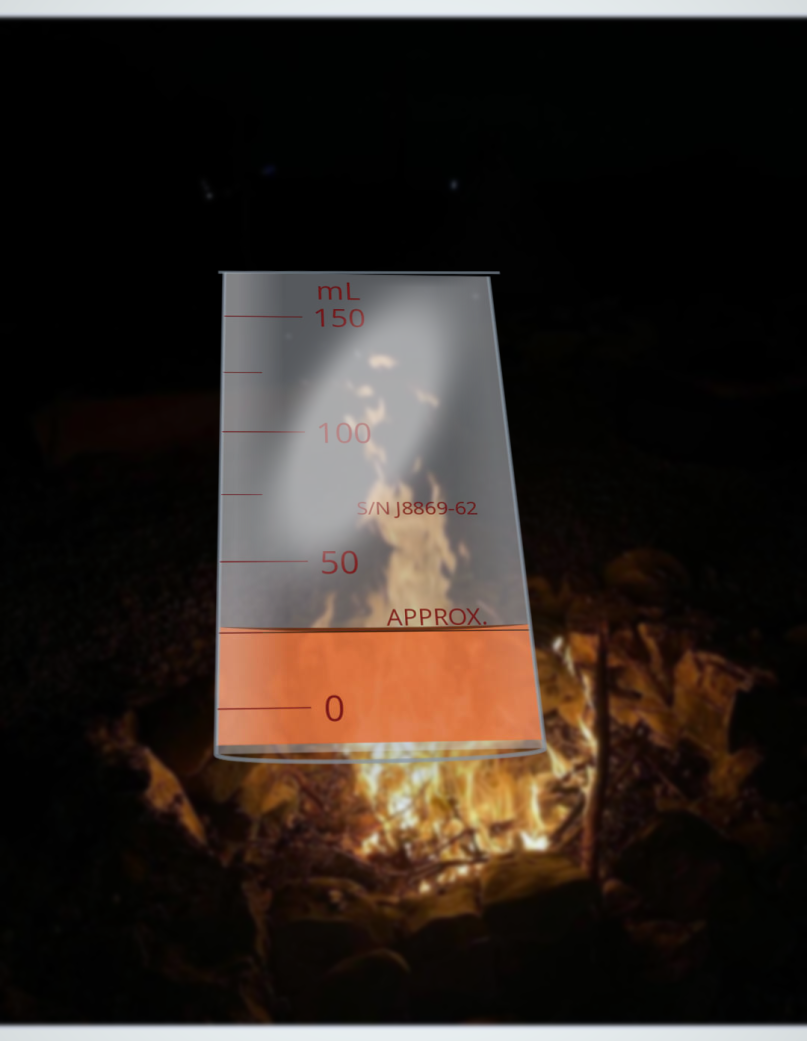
value=25 unit=mL
